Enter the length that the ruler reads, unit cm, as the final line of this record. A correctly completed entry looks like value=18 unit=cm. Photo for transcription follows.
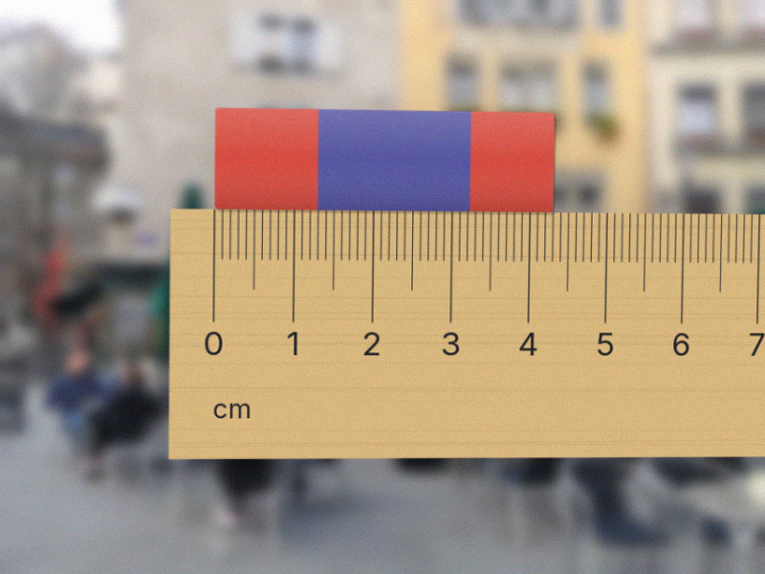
value=4.3 unit=cm
